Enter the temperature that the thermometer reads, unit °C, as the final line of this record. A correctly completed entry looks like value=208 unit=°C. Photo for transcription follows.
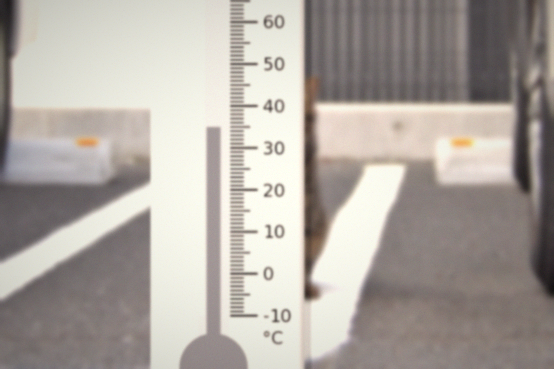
value=35 unit=°C
